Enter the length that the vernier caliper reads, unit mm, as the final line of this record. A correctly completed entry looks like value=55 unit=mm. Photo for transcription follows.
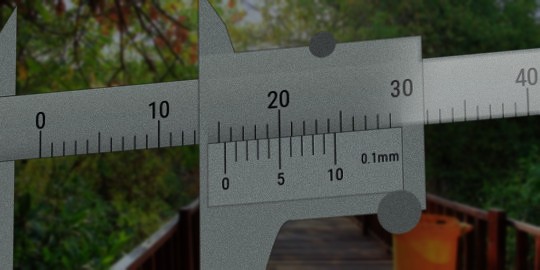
value=15.5 unit=mm
